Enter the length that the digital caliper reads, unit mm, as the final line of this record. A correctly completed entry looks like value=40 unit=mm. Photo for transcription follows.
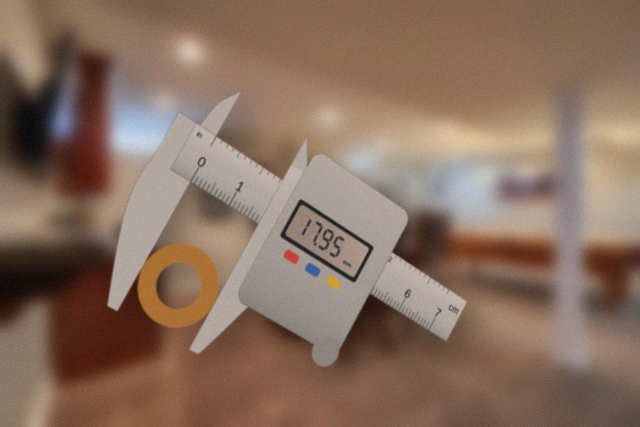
value=17.95 unit=mm
